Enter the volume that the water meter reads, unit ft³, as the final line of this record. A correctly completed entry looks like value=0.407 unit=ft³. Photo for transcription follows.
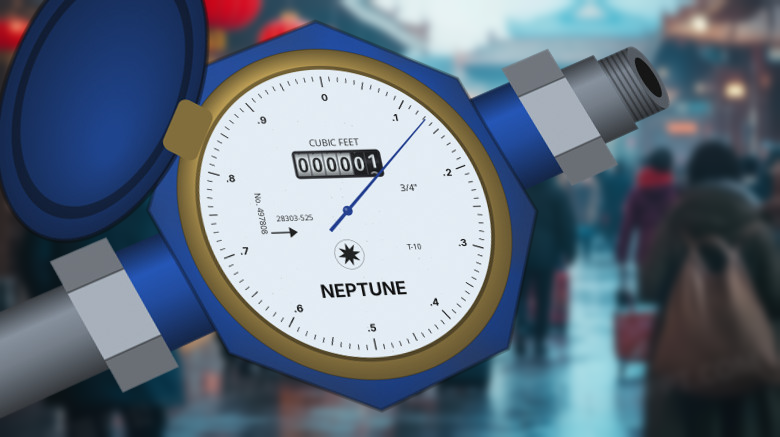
value=1.13 unit=ft³
